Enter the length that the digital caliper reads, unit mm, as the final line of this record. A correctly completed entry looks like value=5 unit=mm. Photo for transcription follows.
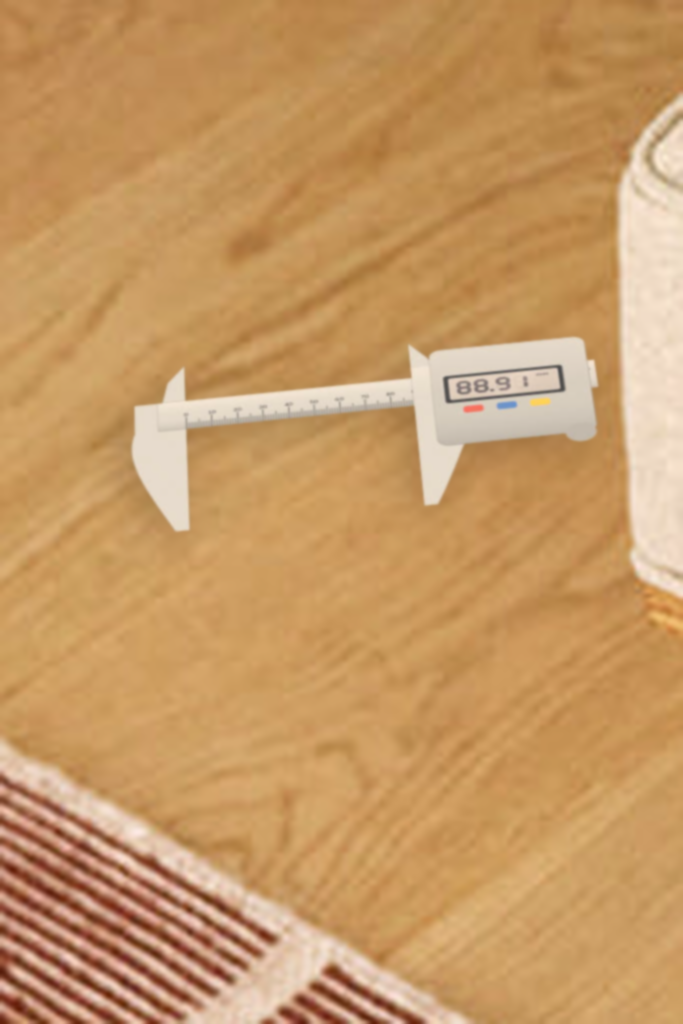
value=88.91 unit=mm
